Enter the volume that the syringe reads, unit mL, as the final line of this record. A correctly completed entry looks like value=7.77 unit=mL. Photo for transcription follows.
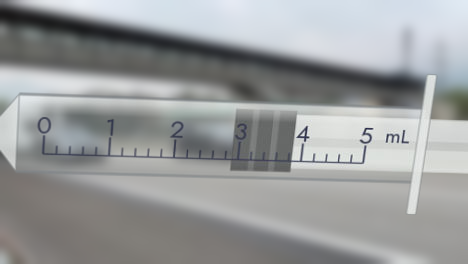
value=2.9 unit=mL
